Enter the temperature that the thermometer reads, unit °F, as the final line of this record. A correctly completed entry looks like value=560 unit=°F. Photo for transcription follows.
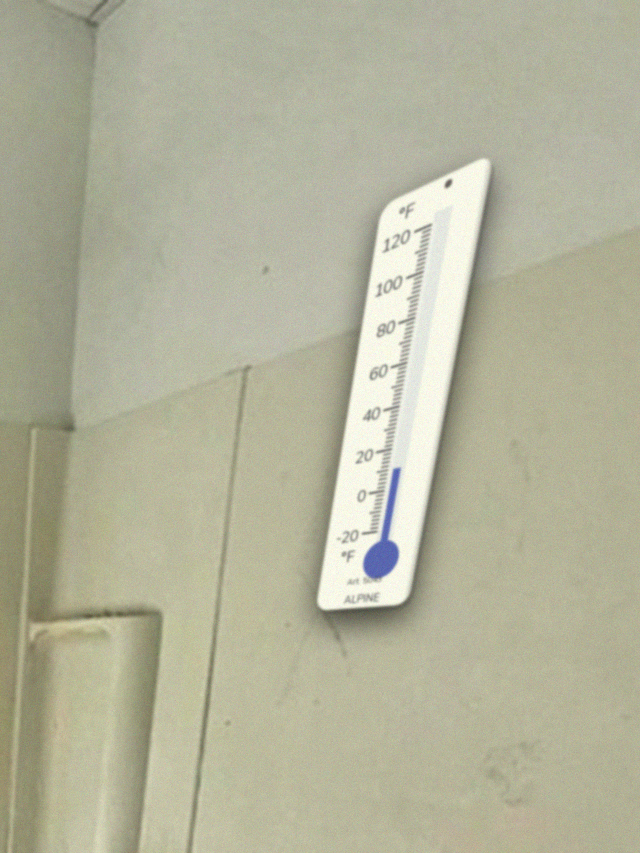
value=10 unit=°F
